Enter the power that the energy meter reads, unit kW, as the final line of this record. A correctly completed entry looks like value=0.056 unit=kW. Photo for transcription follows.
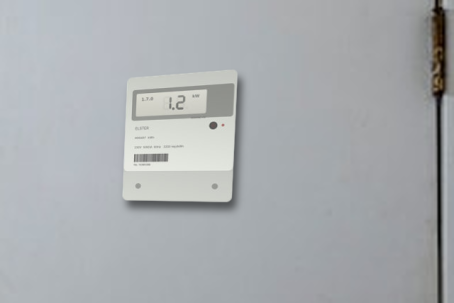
value=1.2 unit=kW
